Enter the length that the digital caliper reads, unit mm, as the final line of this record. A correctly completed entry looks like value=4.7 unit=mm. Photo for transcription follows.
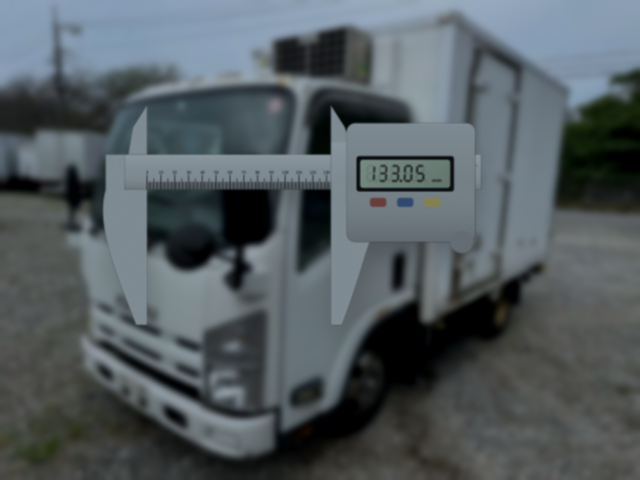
value=133.05 unit=mm
